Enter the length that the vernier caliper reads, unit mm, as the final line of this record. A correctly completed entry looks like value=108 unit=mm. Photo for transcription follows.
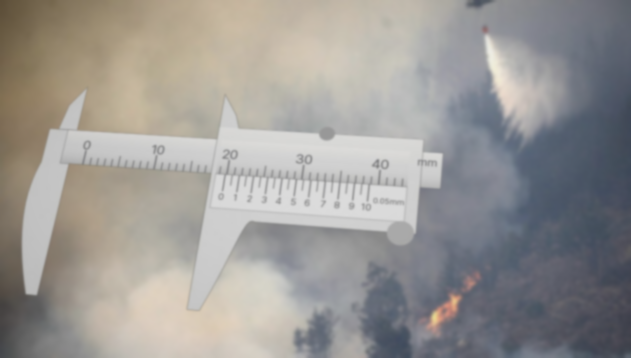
value=19.8 unit=mm
